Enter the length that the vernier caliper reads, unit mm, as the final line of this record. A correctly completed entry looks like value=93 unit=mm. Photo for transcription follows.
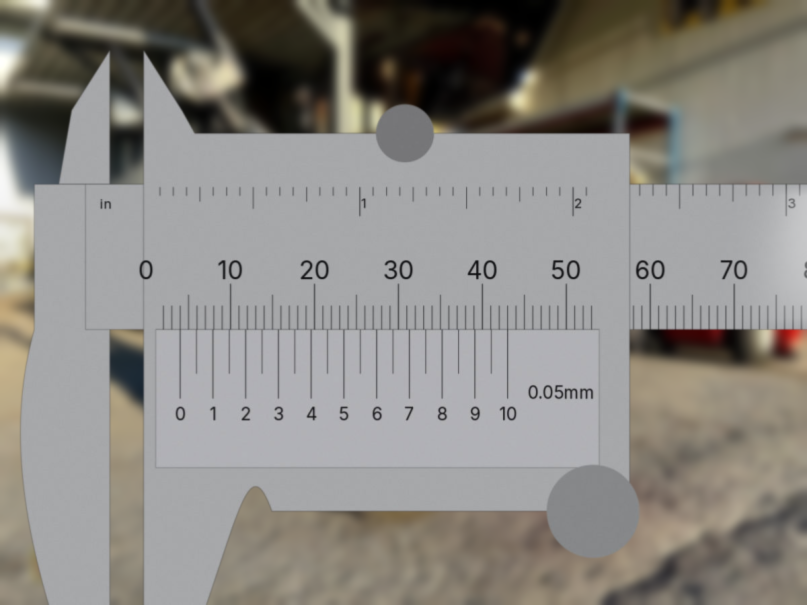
value=4.0 unit=mm
